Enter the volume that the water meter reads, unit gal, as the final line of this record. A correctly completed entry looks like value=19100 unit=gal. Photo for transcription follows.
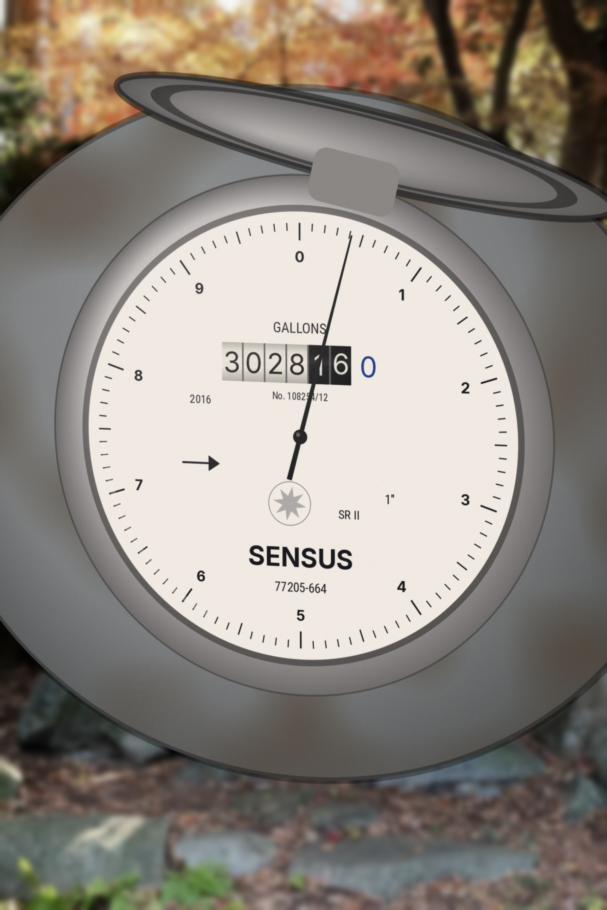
value=3028160.4 unit=gal
